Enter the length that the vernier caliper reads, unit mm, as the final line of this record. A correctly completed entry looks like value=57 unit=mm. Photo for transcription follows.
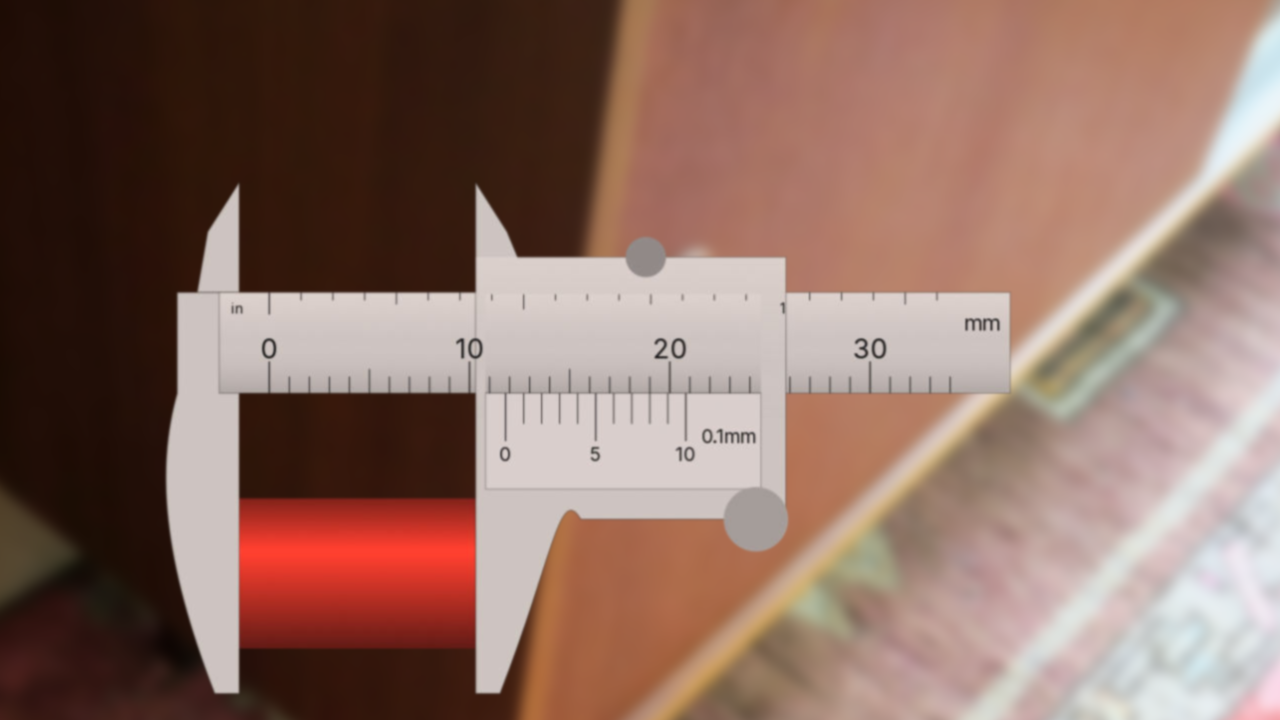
value=11.8 unit=mm
